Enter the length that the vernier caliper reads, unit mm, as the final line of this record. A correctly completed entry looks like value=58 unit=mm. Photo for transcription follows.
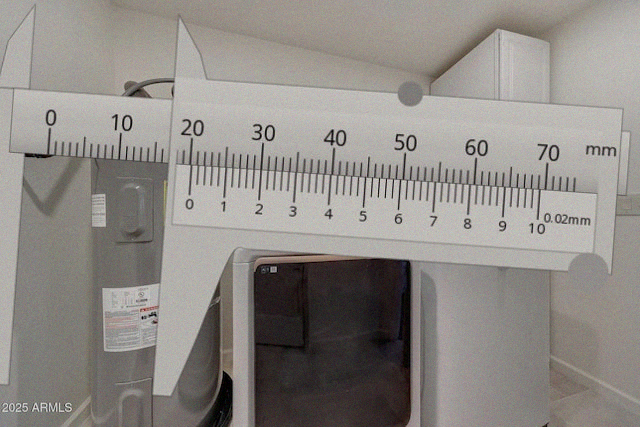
value=20.2 unit=mm
